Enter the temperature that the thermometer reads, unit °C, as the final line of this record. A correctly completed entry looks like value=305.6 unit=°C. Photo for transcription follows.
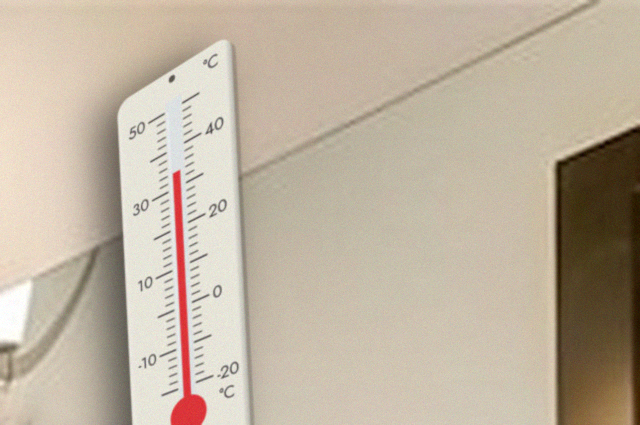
value=34 unit=°C
